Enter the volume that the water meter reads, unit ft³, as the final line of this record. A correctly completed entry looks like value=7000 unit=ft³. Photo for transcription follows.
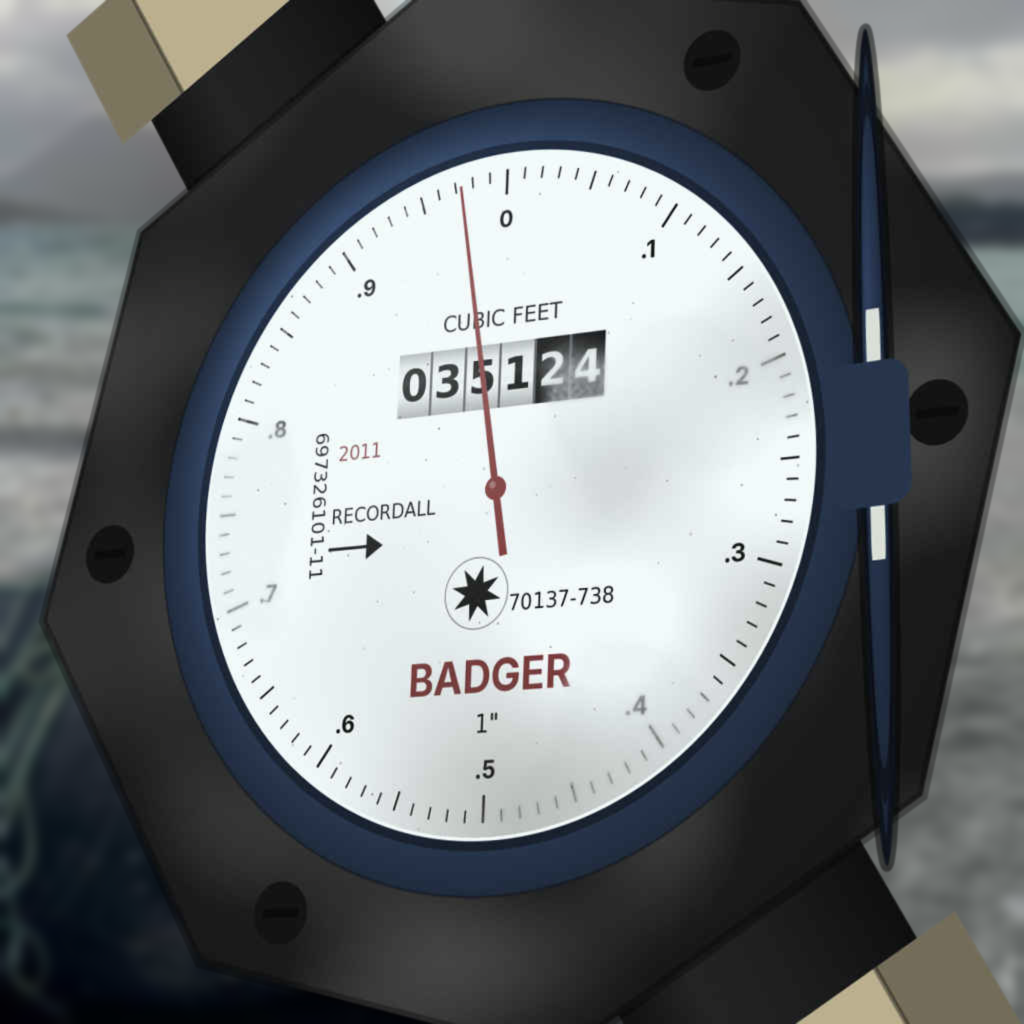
value=35123.97 unit=ft³
